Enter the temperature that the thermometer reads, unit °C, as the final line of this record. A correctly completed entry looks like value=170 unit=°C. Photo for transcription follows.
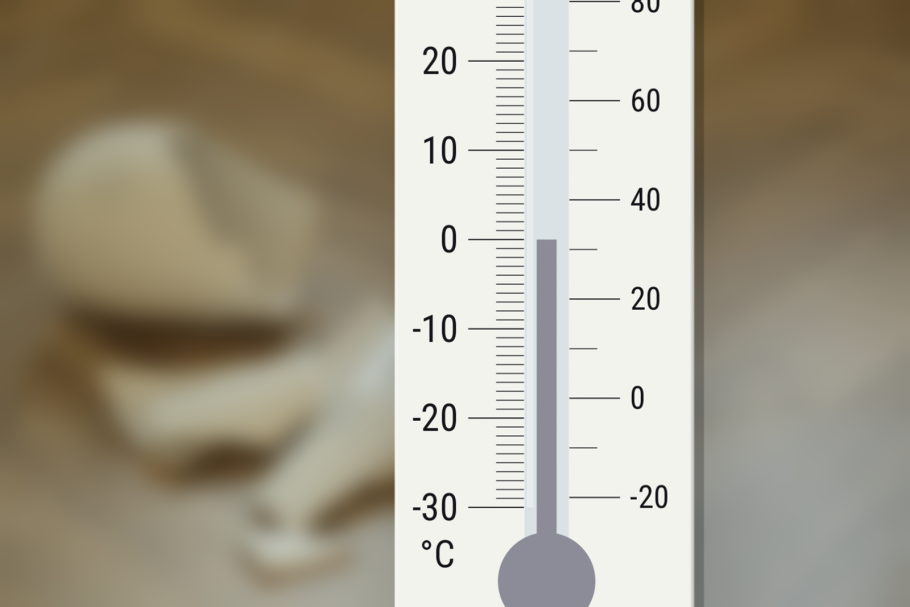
value=0 unit=°C
